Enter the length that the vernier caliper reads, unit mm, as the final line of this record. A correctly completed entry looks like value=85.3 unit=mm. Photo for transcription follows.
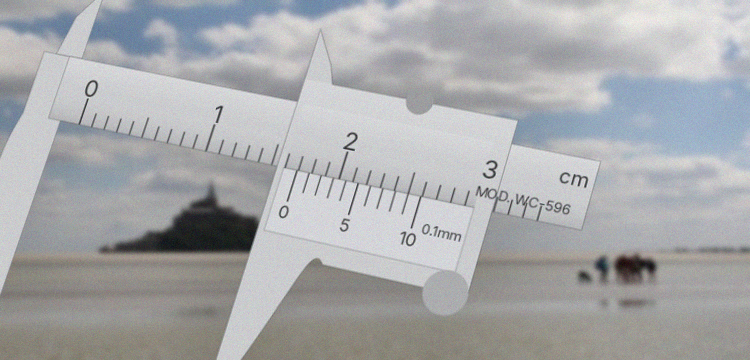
value=16.9 unit=mm
